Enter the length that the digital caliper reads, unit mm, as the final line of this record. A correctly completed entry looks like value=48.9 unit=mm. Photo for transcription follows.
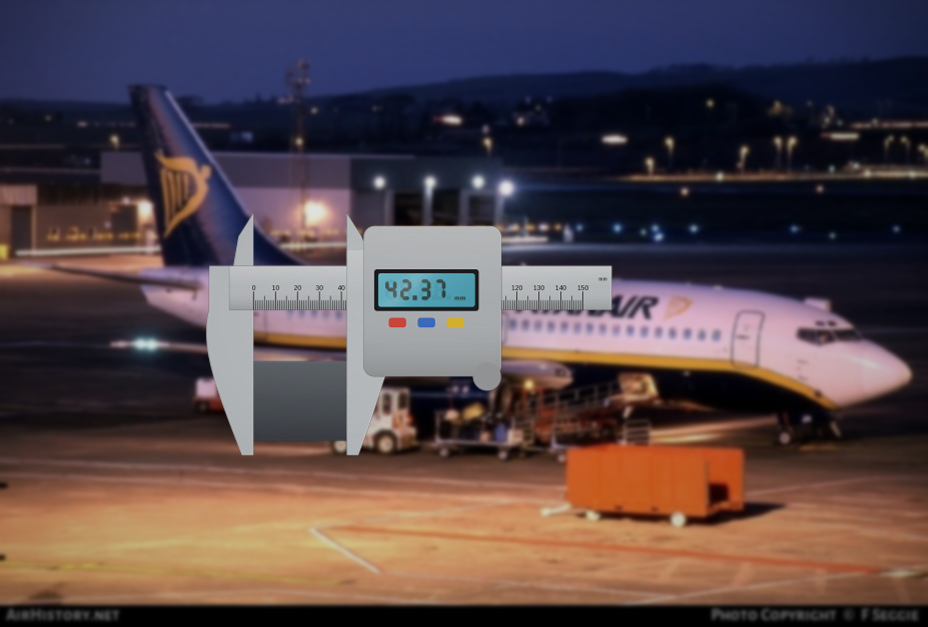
value=42.37 unit=mm
